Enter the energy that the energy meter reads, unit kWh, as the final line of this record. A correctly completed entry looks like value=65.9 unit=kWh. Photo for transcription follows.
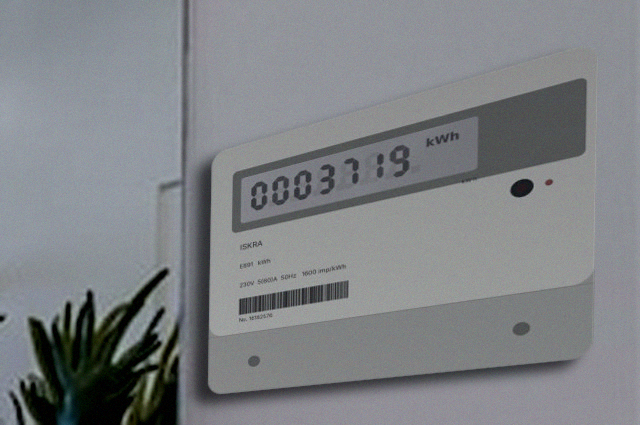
value=3719 unit=kWh
